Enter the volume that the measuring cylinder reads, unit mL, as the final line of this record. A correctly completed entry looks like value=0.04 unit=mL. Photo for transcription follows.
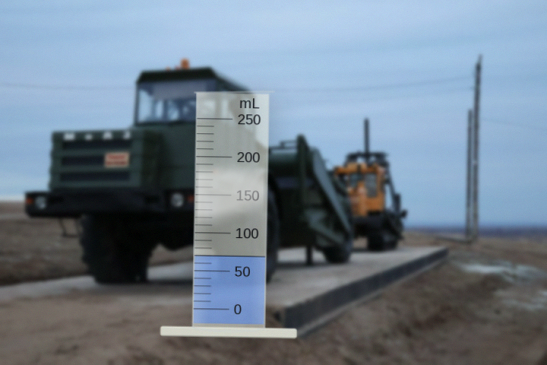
value=70 unit=mL
